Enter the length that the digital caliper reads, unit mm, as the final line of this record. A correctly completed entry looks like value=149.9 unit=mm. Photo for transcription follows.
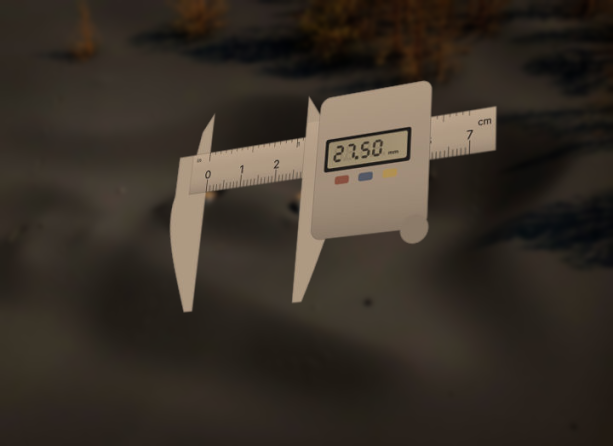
value=27.50 unit=mm
